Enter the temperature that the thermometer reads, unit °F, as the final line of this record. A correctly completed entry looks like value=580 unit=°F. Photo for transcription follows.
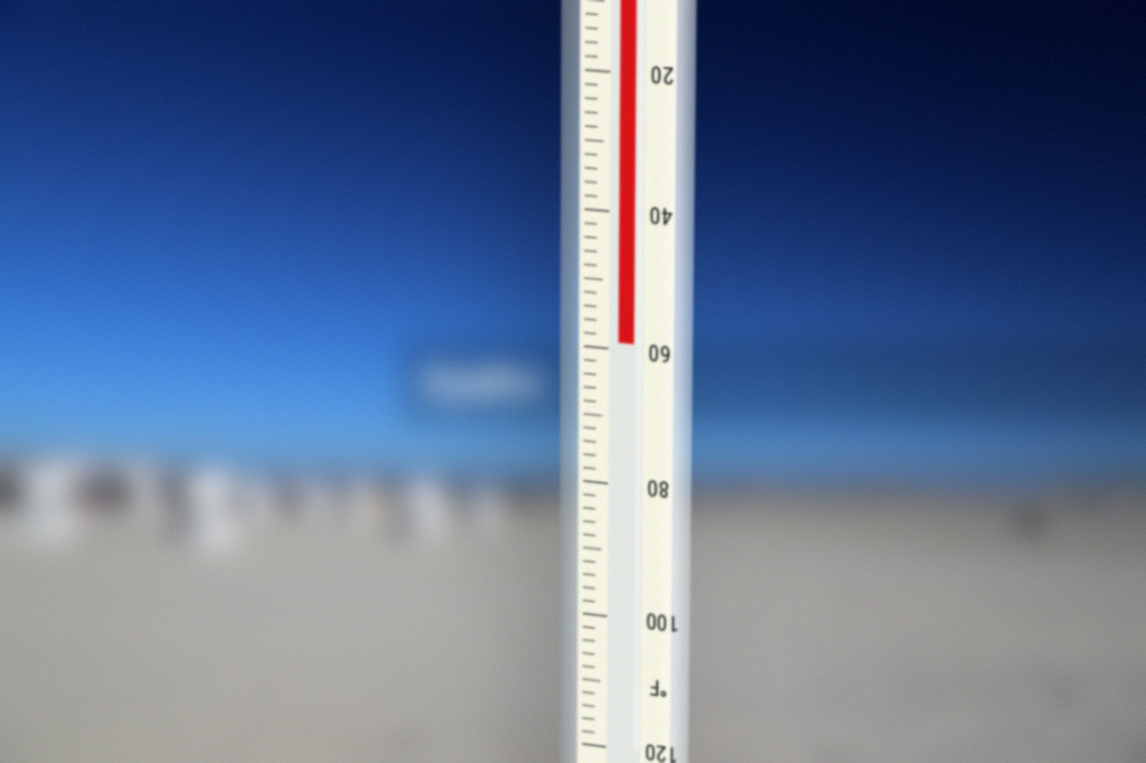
value=59 unit=°F
